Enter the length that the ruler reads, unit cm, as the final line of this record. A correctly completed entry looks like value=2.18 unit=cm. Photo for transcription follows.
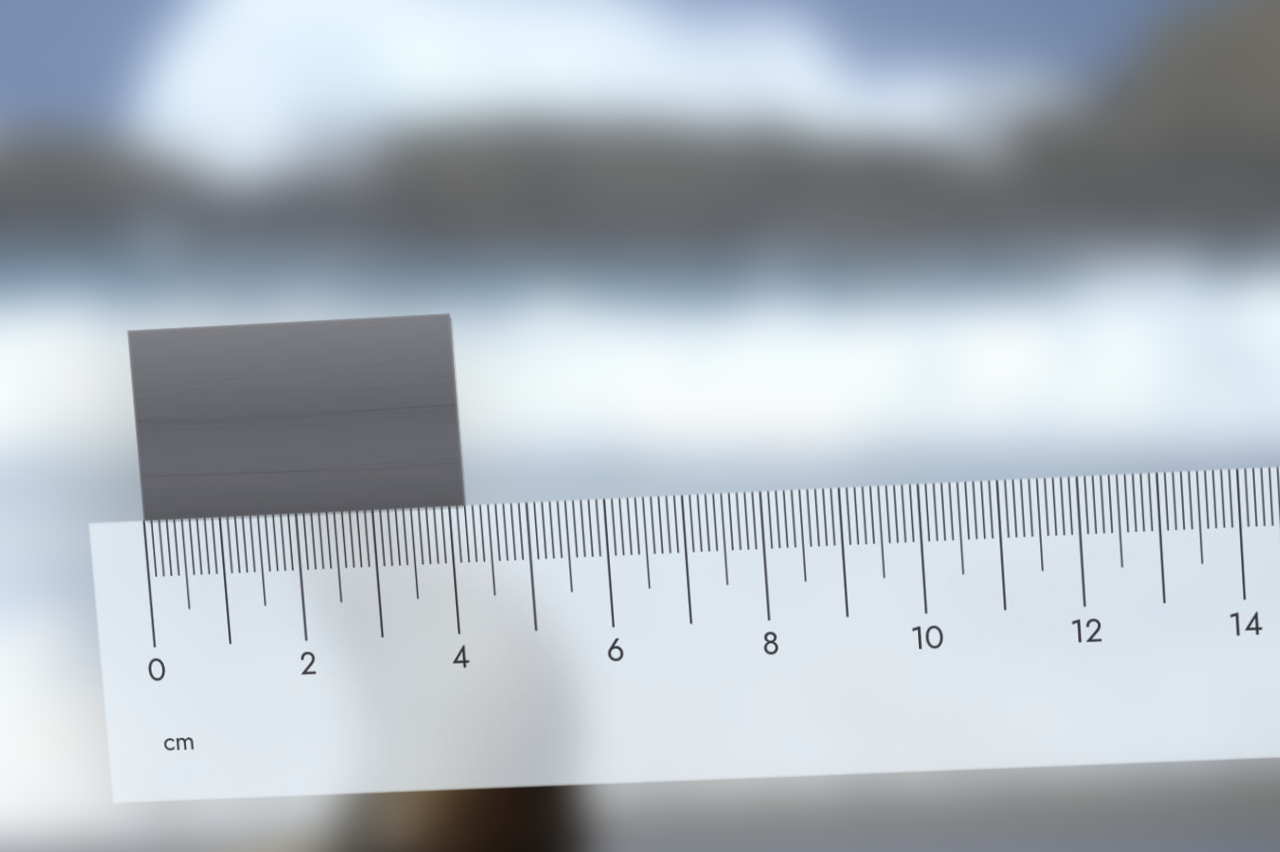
value=4.2 unit=cm
